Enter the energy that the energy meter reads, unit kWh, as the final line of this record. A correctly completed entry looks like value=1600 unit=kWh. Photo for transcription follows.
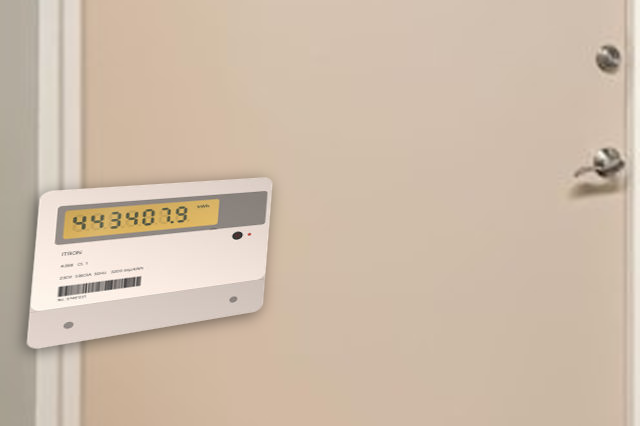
value=443407.9 unit=kWh
